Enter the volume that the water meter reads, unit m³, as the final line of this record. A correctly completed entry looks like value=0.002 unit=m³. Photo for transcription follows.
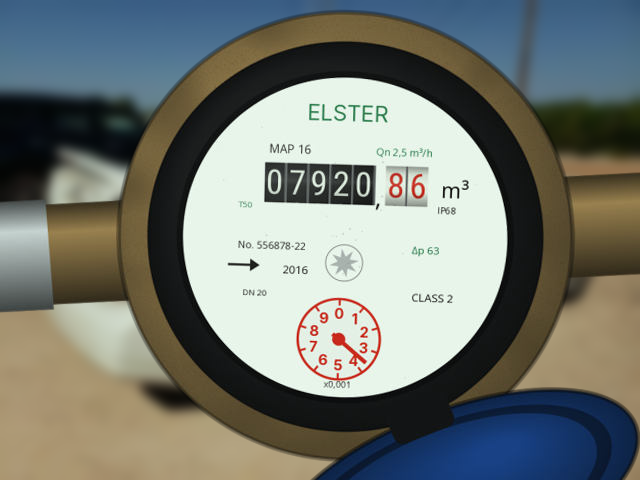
value=7920.863 unit=m³
